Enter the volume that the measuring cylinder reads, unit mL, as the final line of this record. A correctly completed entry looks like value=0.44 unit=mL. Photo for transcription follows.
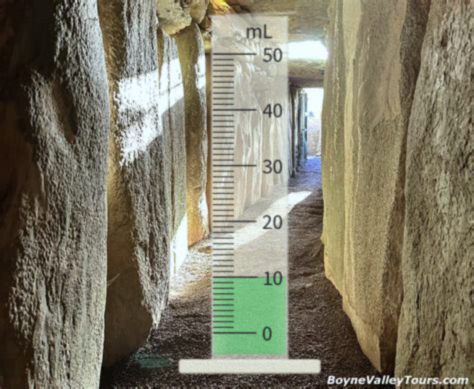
value=10 unit=mL
